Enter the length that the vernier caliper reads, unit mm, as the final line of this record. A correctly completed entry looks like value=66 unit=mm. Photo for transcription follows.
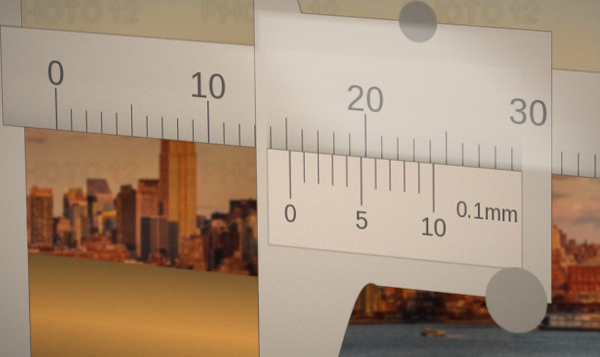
value=15.2 unit=mm
